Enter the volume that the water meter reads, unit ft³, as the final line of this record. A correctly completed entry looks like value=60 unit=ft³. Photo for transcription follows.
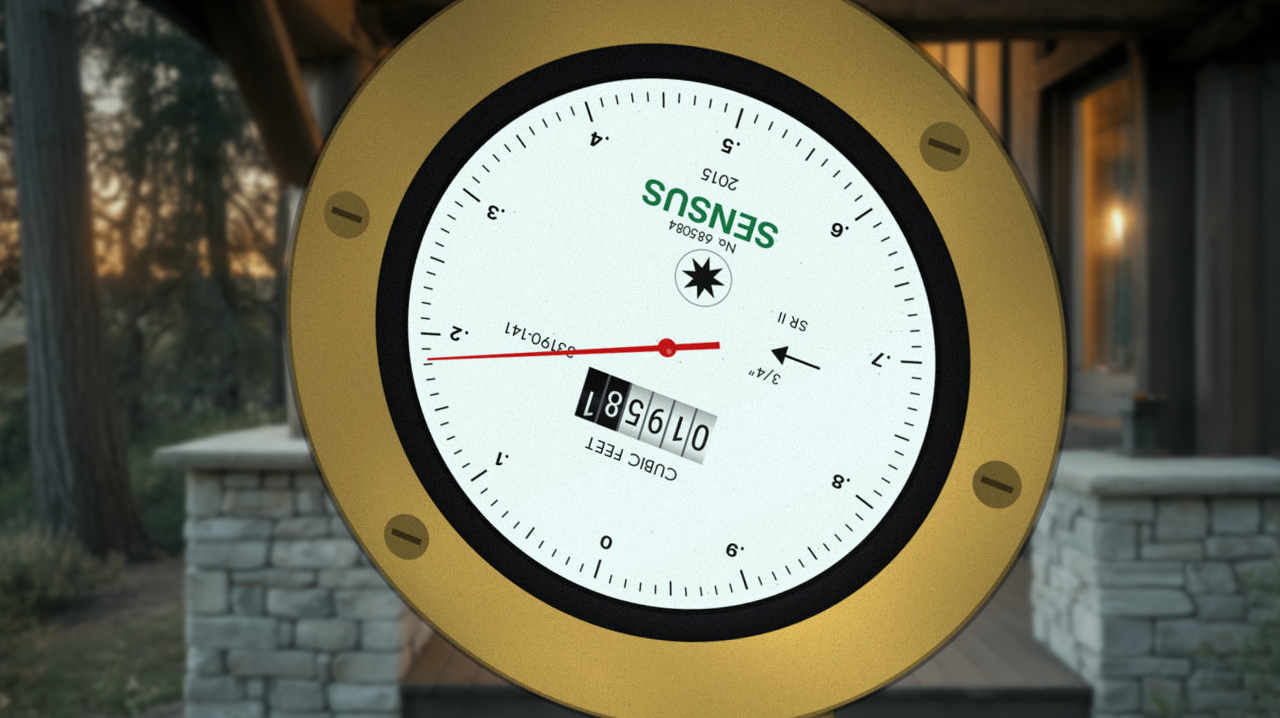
value=19581.18 unit=ft³
